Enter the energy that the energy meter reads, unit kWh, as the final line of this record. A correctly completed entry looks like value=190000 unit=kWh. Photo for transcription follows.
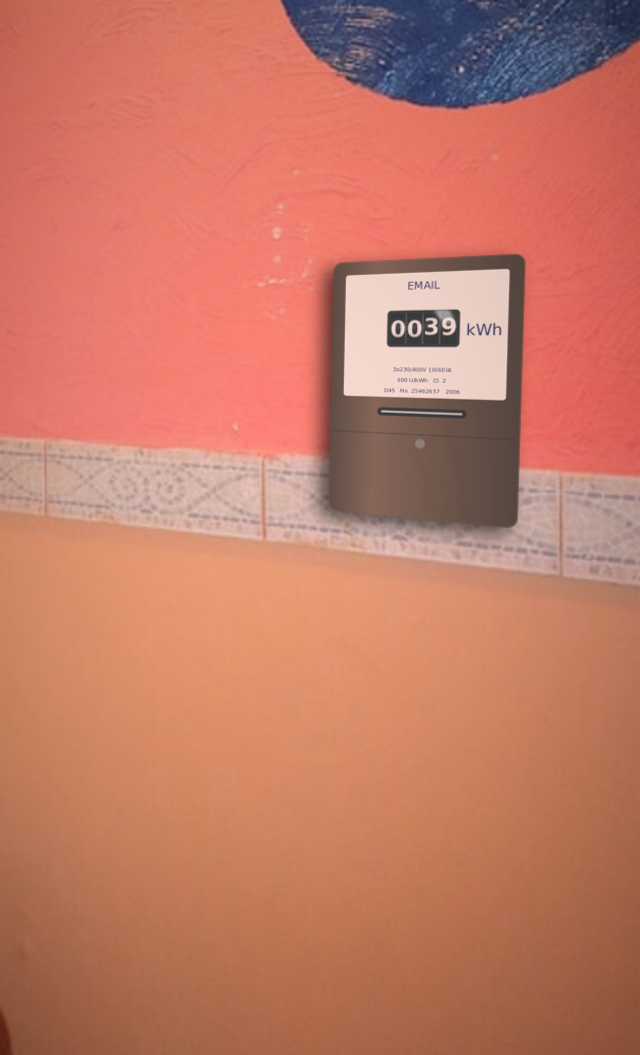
value=39 unit=kWh
